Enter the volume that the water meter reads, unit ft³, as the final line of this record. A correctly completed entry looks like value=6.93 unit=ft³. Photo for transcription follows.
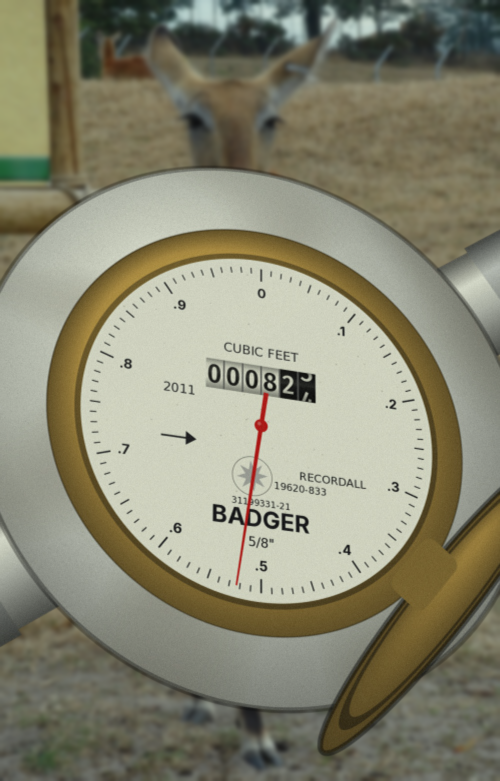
value=823.52 unit=ft³
